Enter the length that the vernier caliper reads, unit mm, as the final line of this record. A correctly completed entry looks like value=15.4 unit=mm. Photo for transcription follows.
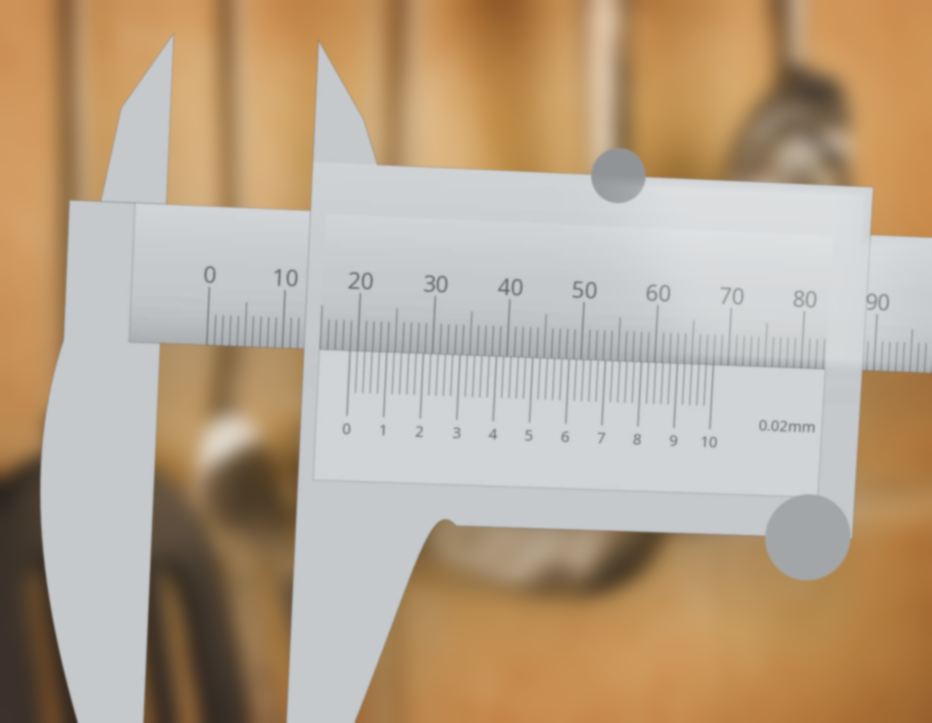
value=19.0 unit=mm
